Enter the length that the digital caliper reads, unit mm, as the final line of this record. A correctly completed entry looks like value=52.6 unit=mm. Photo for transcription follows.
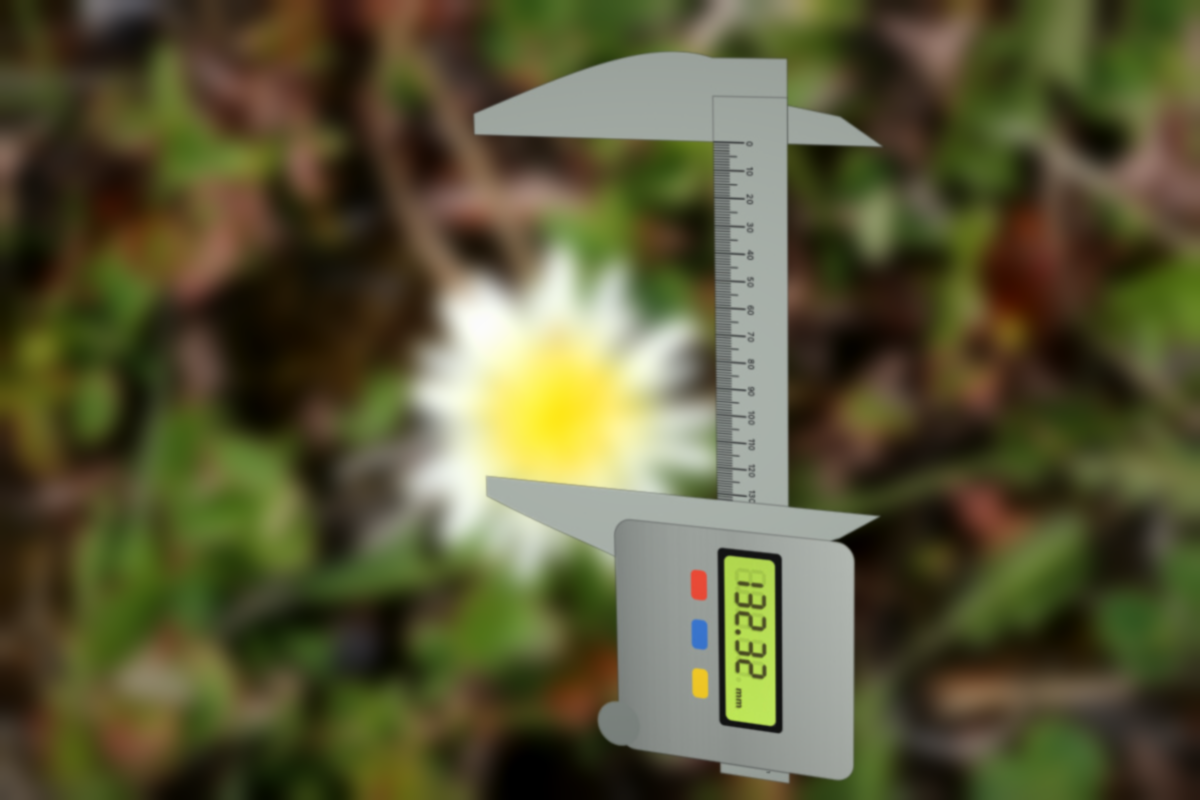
value=132.32 unit=mm
